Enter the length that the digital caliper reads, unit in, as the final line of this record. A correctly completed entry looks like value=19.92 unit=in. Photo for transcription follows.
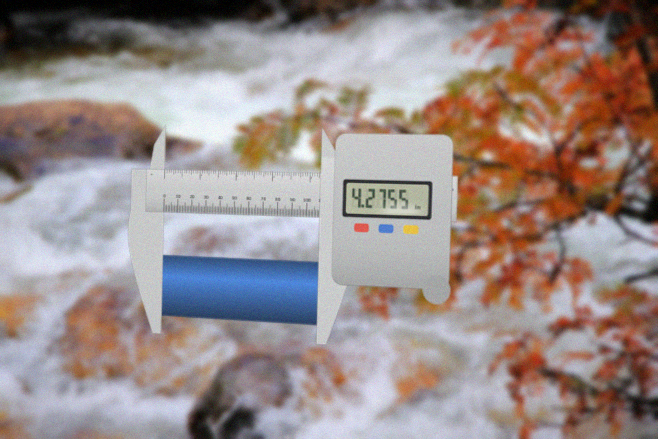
value=4.2755 unit=in
